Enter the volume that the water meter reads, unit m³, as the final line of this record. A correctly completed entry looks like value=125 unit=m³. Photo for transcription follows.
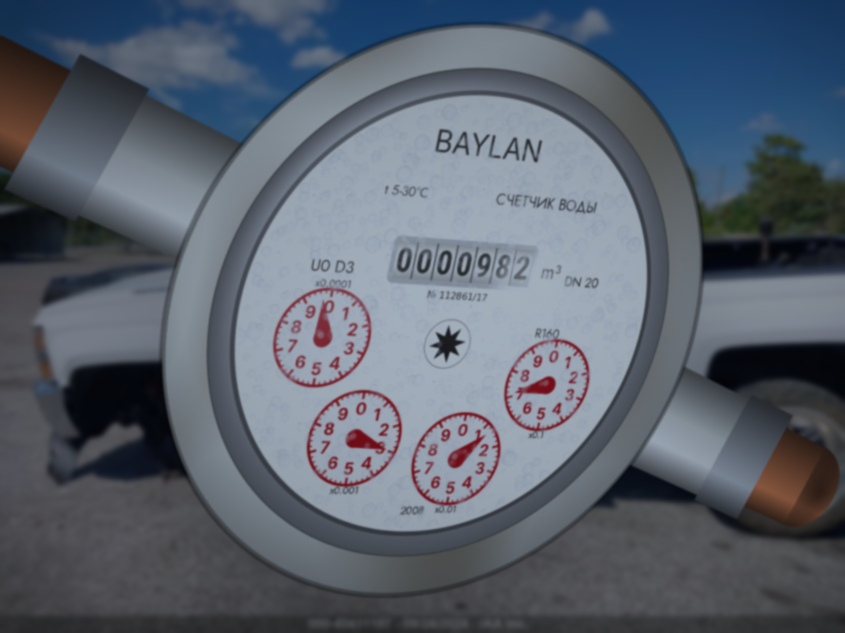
value=982.7129 unit=m³
